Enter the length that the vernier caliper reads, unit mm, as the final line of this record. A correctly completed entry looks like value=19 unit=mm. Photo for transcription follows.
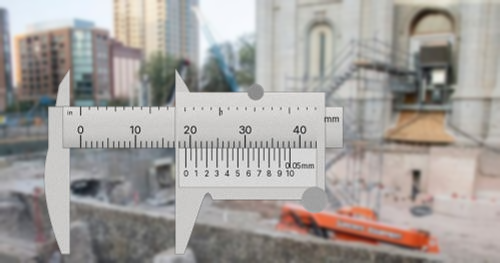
value=19.2 unit=mm
